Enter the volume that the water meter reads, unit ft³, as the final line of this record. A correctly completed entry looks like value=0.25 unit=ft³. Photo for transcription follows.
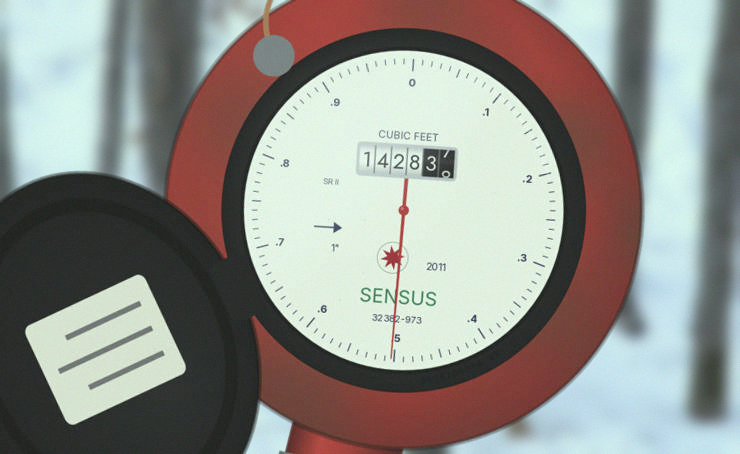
value=142837.50 unit=ft³
